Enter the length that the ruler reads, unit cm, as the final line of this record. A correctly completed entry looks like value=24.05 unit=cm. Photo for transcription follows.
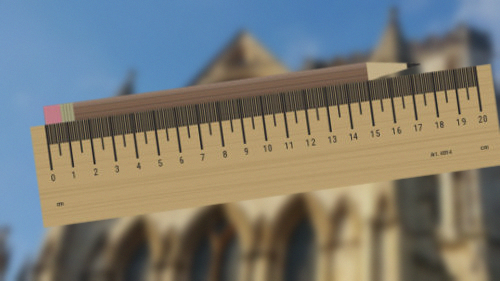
value=17.5 unit=cm
